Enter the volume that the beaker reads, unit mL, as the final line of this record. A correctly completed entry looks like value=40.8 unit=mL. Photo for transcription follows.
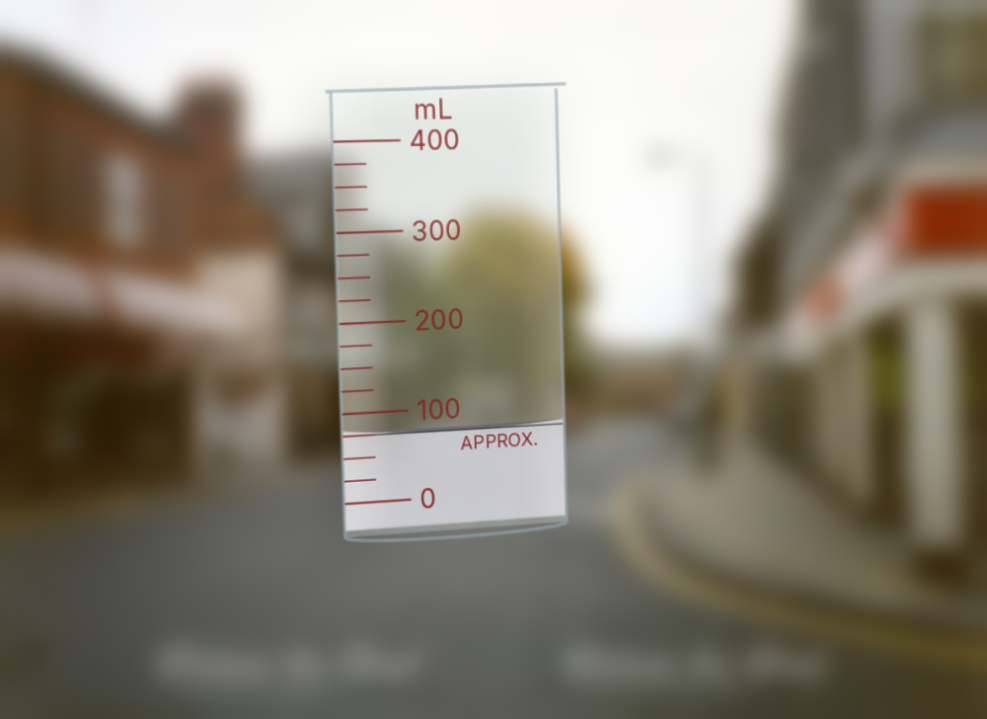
value=75 unit=mL
